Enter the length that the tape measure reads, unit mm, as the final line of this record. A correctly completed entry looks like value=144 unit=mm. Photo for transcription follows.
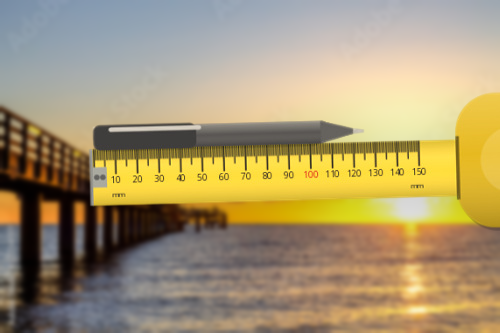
value=125 unit=mm
